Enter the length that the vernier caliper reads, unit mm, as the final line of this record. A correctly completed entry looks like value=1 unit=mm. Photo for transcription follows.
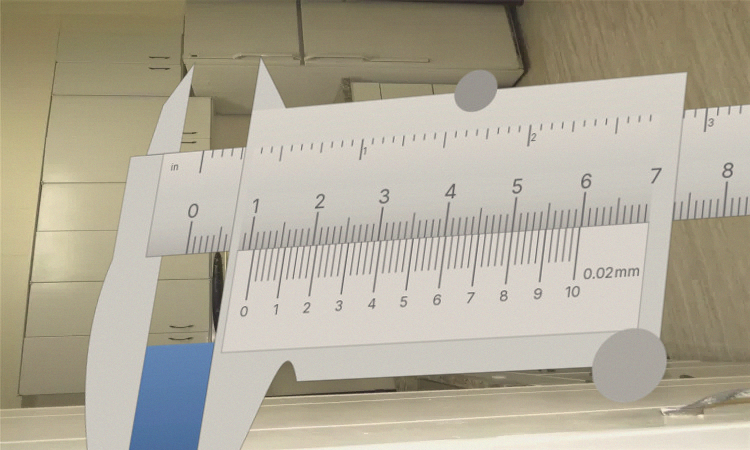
value=10.8 unit=mm
